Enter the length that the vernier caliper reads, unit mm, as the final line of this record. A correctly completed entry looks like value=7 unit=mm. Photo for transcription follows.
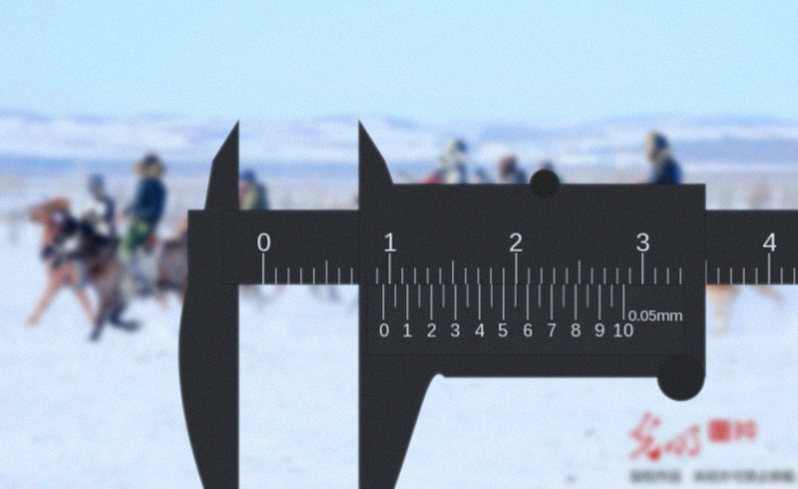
value=9.5 unit=mm
